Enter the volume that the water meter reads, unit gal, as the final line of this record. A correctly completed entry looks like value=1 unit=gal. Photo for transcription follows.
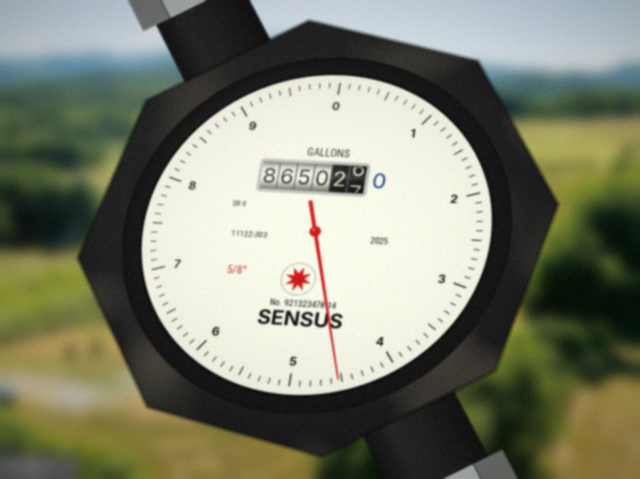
value=8650264.5 unit=gal
